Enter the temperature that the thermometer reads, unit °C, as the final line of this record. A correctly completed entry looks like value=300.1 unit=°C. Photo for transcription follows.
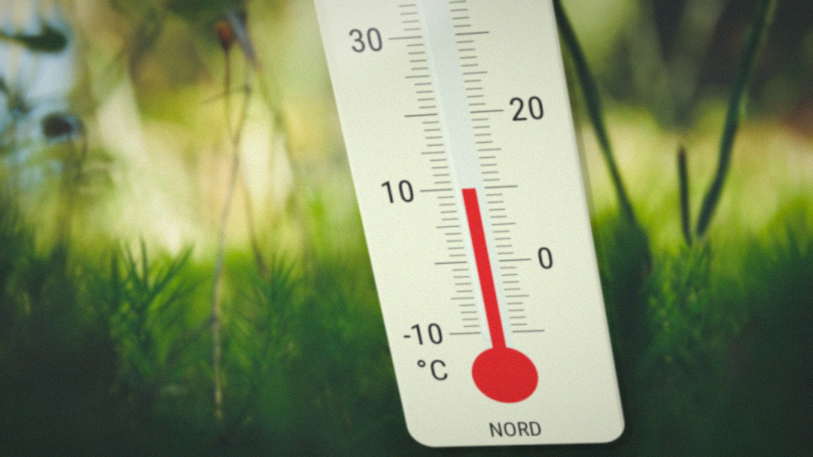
value=10 unit=°C
